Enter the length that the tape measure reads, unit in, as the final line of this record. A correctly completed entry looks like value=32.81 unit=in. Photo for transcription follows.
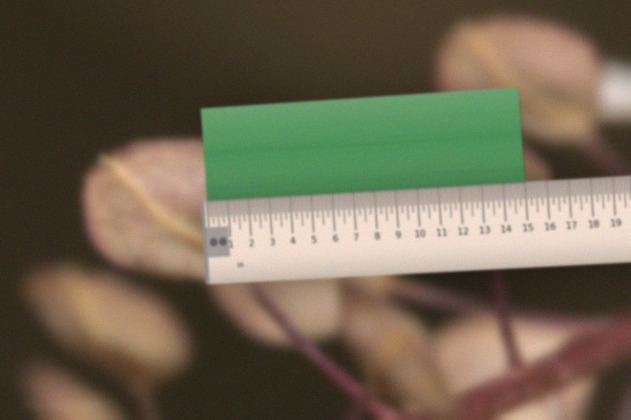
value=15 unit=in
